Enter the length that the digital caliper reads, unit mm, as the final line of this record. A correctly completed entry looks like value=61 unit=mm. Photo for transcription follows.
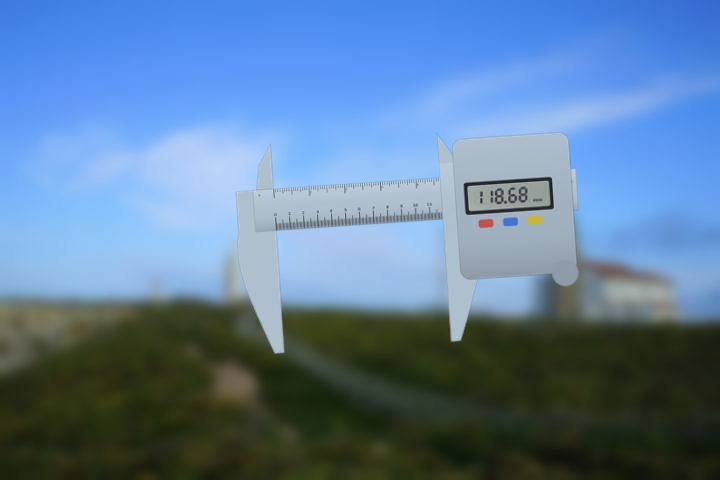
value=118.68 unit=mm
